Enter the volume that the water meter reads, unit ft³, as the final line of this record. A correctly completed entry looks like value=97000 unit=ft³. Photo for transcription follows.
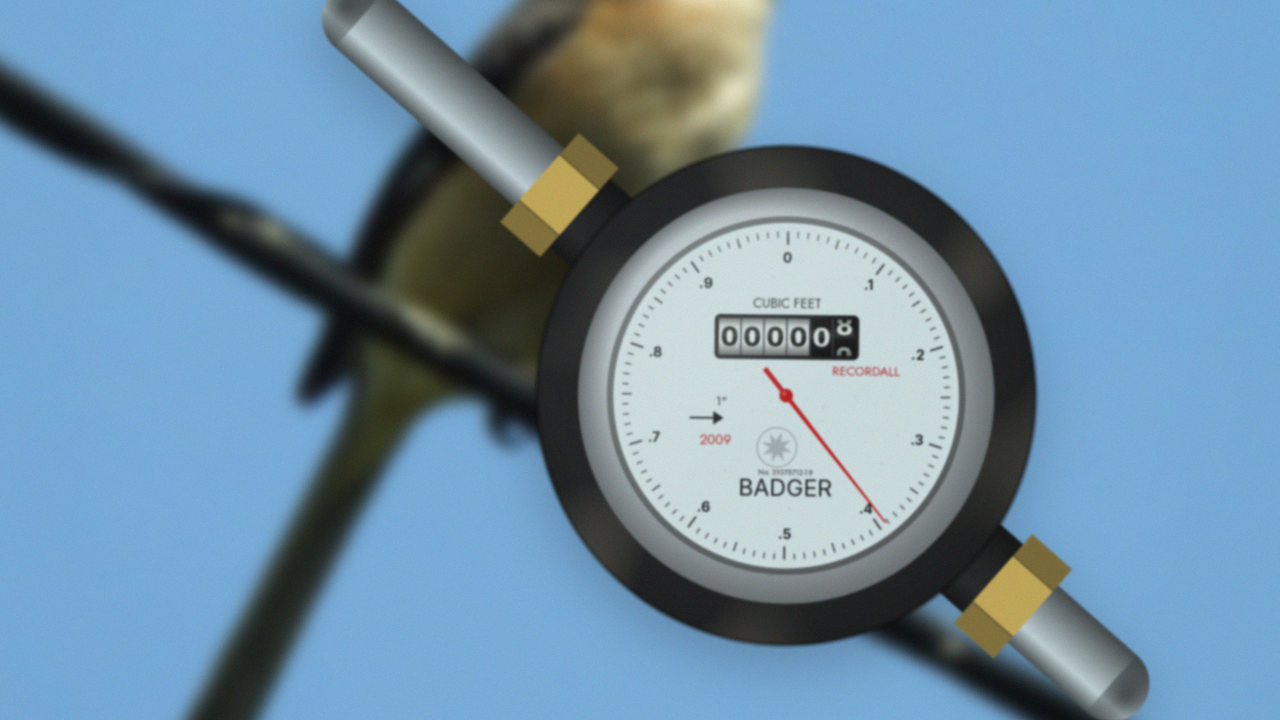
value=8.39 unit=ft³
